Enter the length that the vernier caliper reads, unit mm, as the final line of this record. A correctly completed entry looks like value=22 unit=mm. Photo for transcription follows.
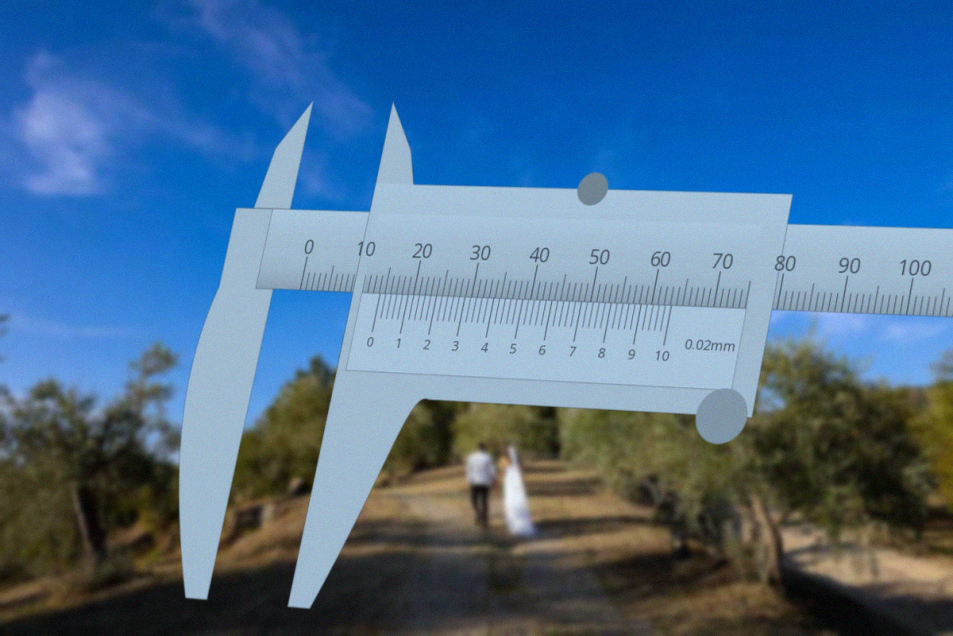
value=14.2 unit=mm
